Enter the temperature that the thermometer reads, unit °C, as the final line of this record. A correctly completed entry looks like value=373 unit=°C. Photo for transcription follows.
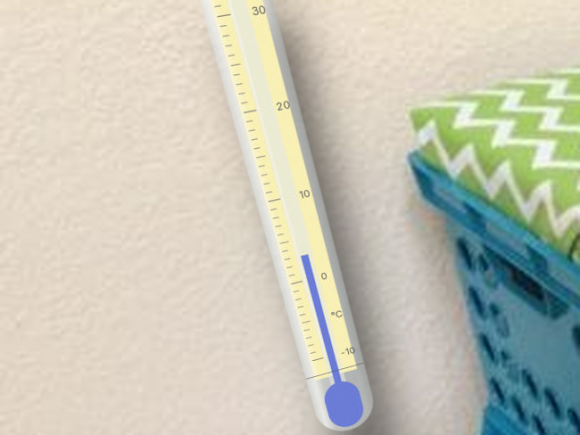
value=3 unit=°C
